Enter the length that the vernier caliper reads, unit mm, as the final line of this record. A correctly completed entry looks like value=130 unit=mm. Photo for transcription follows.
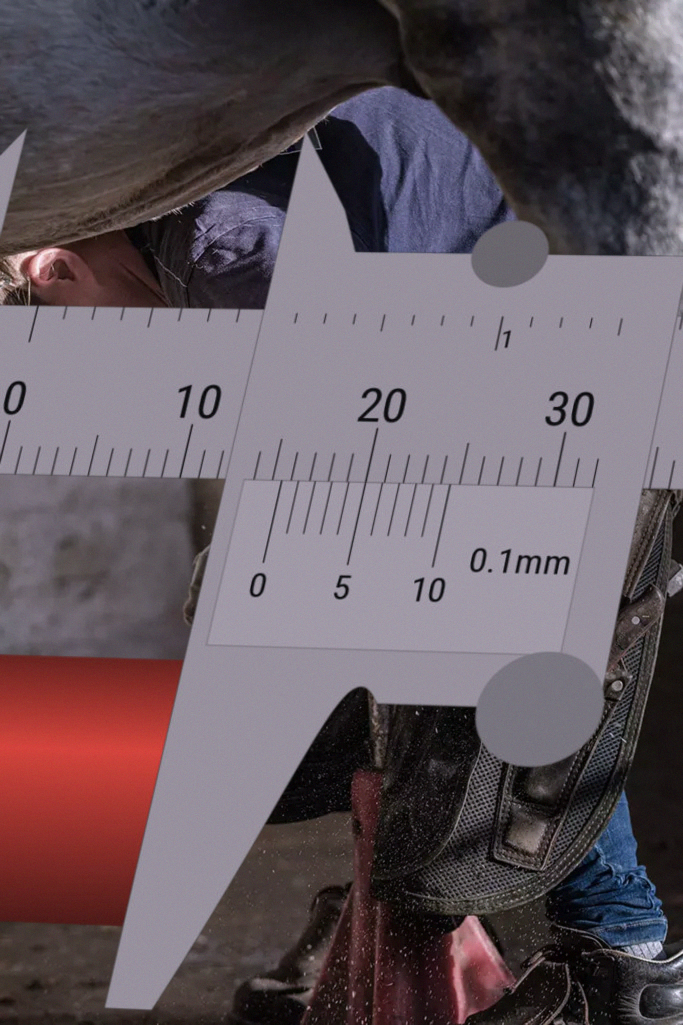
value=15.5 unit=mm
